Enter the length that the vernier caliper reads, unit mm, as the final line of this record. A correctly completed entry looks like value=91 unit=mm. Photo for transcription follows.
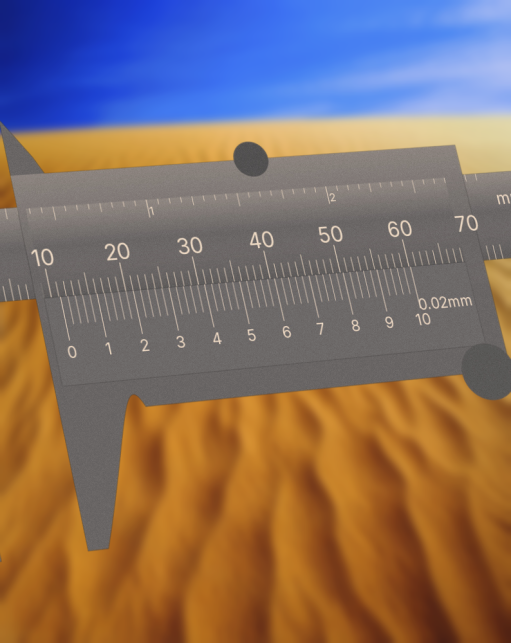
value=11.2 unit=mm
